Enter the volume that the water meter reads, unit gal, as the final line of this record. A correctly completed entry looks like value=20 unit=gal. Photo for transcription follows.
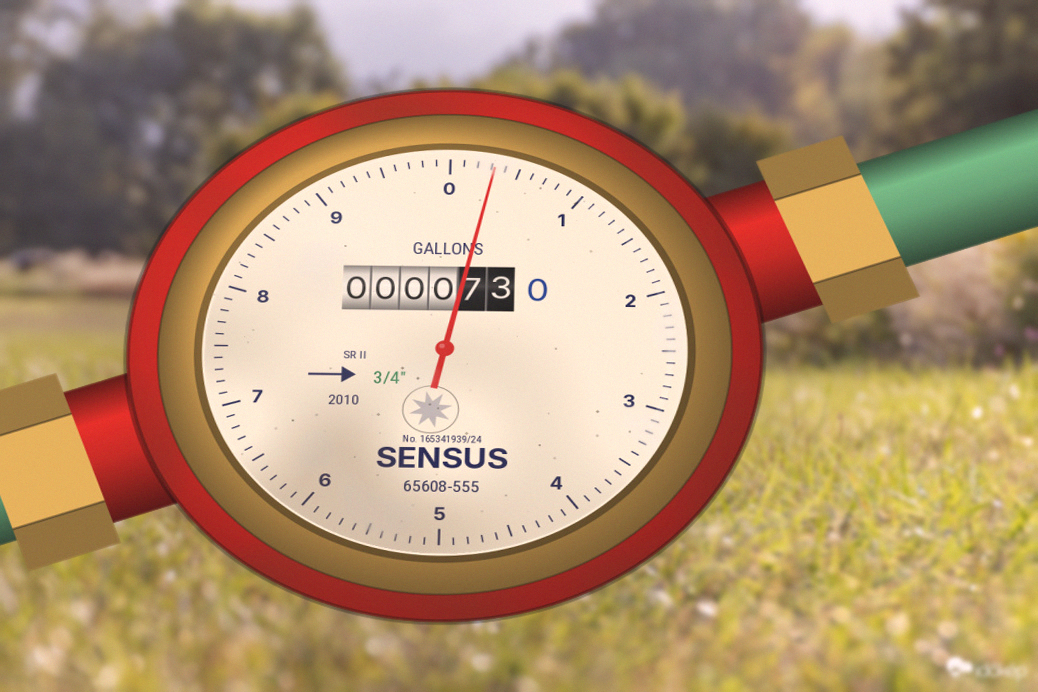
value=730.3 unit=gal
